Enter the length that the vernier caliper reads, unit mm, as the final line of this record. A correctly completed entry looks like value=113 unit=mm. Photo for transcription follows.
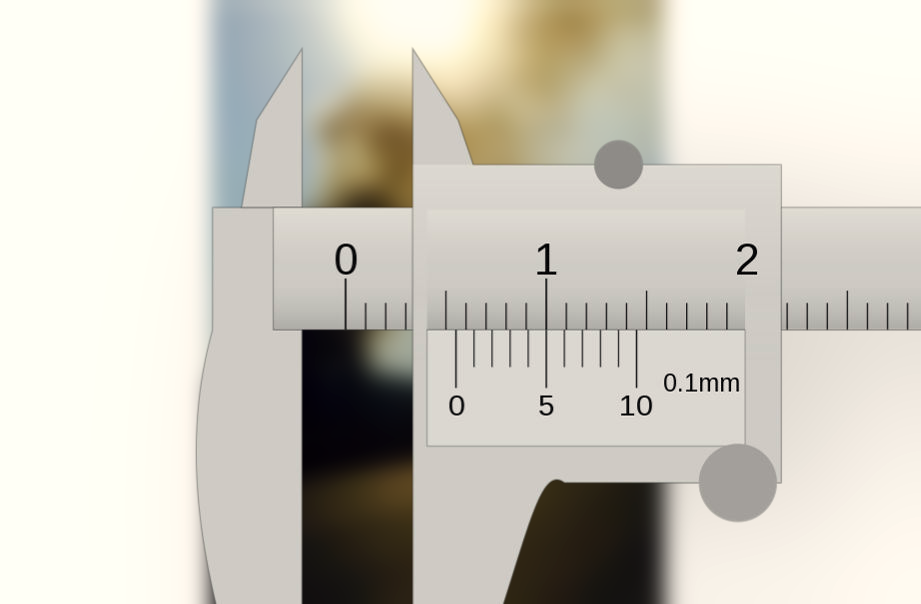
value=5.5 unit=mm
